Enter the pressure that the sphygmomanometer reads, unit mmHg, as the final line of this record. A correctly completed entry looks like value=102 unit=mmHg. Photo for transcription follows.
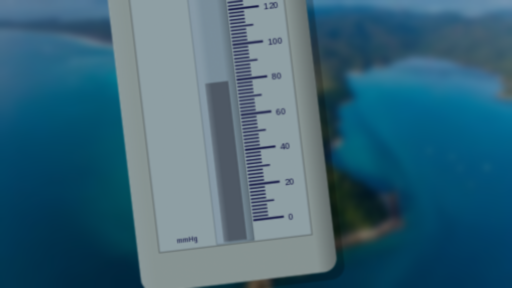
value=80 unit=mmHg
